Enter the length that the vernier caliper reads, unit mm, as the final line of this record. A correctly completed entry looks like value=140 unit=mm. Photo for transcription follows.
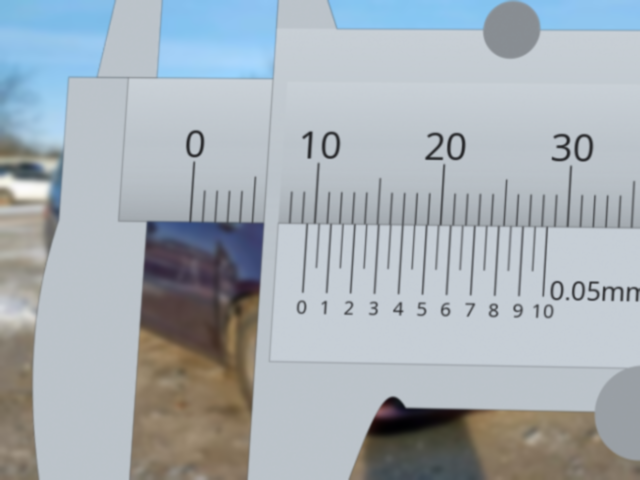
value=9.4 unit=mm
